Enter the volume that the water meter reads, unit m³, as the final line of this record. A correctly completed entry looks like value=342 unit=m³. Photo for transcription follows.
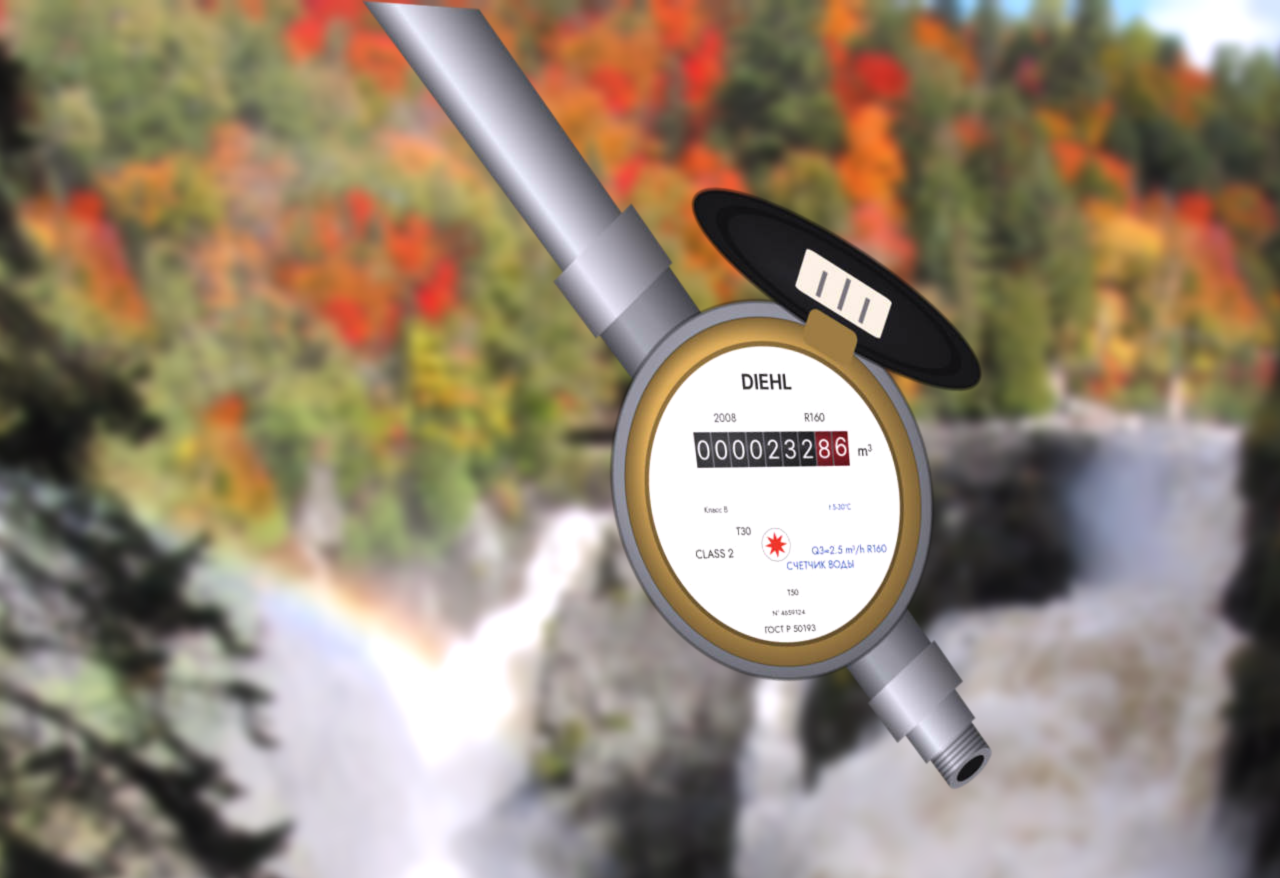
value=232.86 unit=m³
